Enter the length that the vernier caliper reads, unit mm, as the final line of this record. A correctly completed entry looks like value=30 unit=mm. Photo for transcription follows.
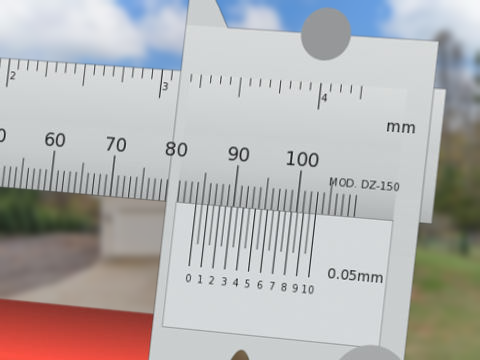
value=84.0 unit=mm
